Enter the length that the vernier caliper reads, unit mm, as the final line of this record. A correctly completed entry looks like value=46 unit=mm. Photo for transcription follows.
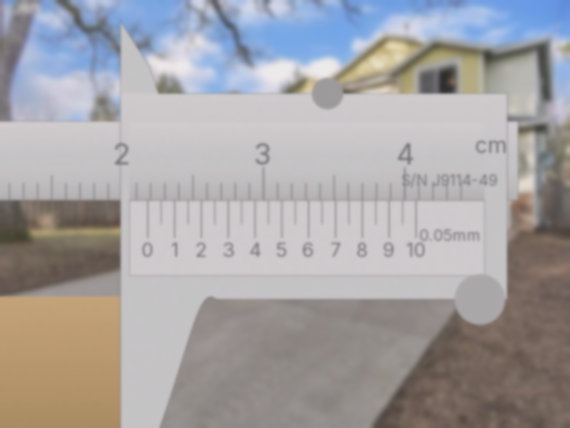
value=21.8 unit=mm
